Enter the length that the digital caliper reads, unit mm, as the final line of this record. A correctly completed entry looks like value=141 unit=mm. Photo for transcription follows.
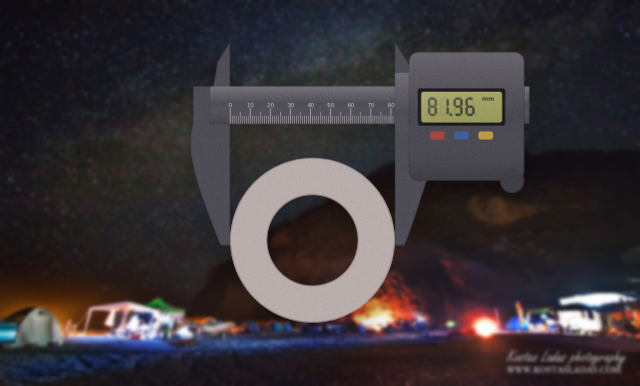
value=81.96 unit=mm
